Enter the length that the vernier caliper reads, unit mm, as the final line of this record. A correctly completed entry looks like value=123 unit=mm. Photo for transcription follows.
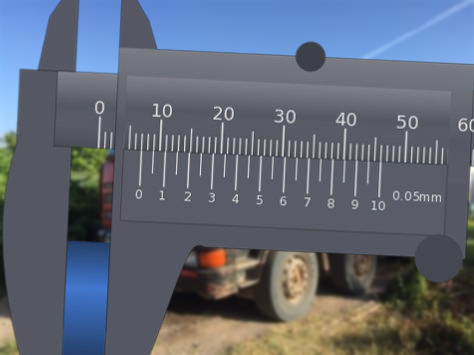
value=7.0 unit=mm
